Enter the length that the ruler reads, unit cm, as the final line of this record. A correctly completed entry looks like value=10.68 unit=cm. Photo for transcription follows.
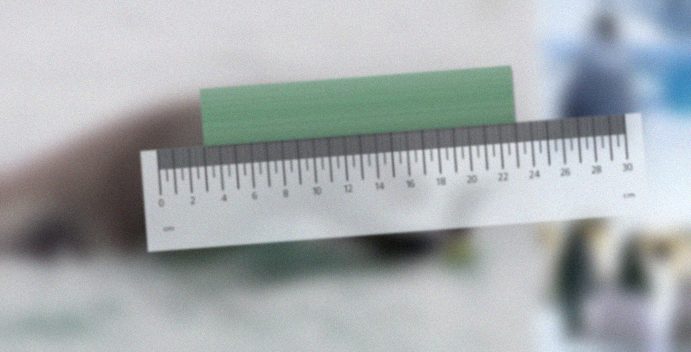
value=20 unit=cm
